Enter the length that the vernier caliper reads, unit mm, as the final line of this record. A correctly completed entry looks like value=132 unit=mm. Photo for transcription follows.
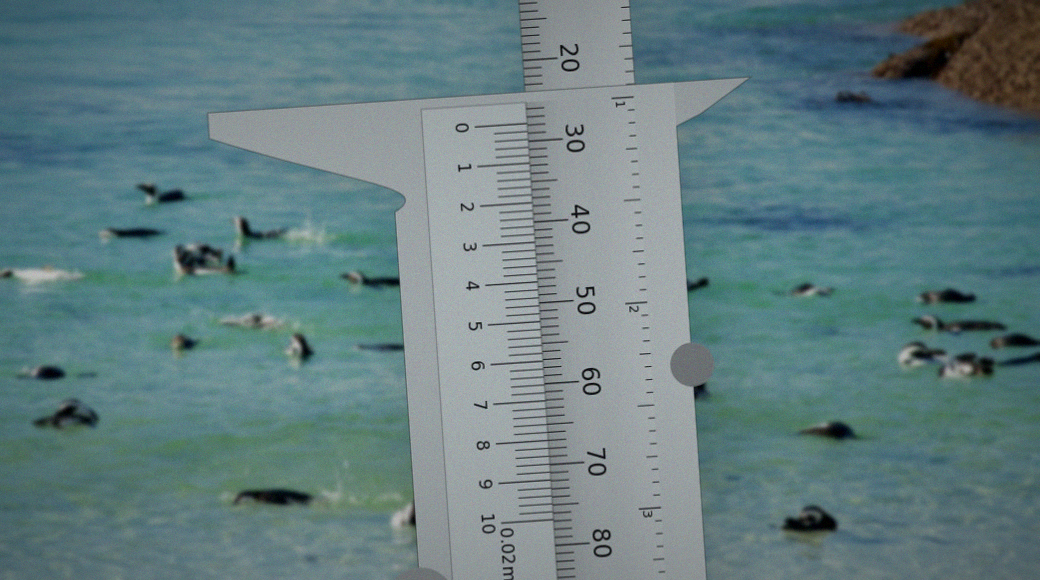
value=27.8 unit=mm
